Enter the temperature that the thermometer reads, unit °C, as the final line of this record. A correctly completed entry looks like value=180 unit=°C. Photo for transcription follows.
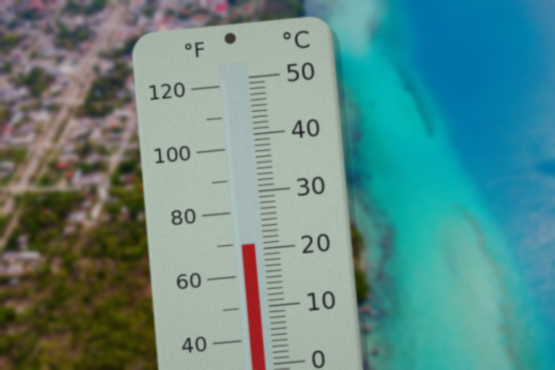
value=21 unit=°C
